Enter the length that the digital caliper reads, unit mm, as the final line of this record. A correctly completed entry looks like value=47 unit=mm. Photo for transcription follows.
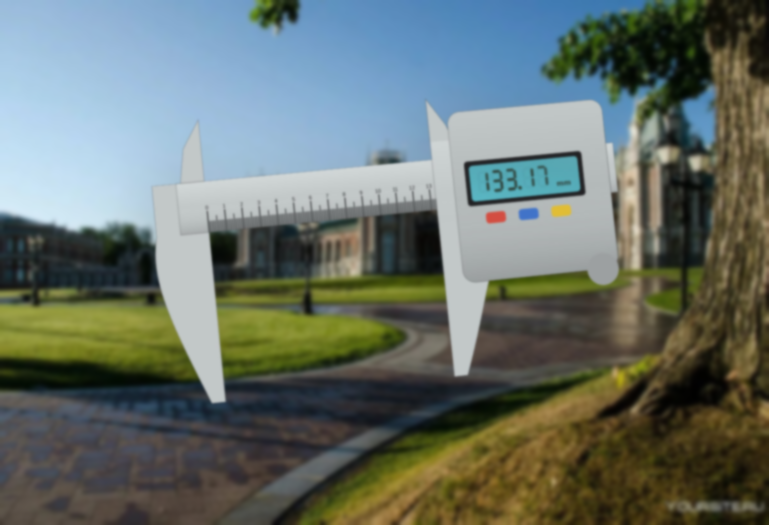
value=133.17 unit=mm
